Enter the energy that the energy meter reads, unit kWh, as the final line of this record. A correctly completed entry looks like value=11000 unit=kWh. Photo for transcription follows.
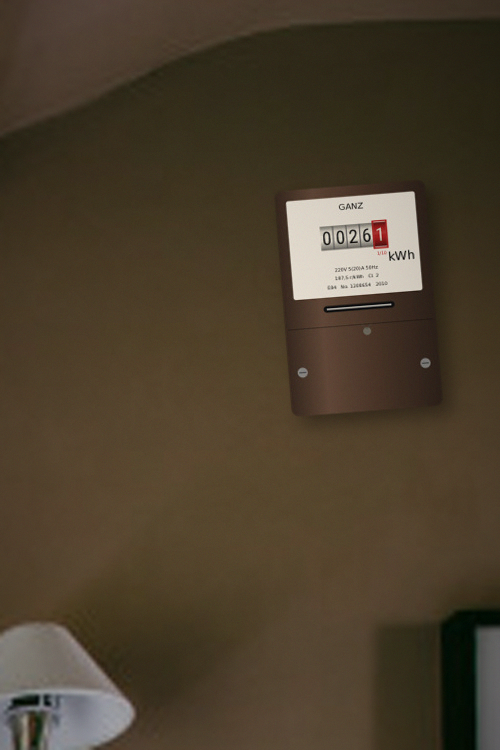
value=26.1 unit=kWh
